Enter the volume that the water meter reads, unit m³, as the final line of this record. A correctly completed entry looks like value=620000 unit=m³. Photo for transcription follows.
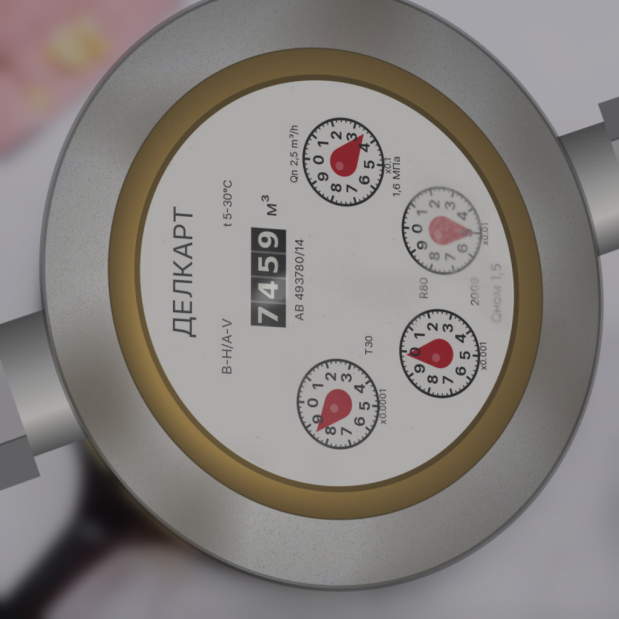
value=7459.3498 unit=m³
